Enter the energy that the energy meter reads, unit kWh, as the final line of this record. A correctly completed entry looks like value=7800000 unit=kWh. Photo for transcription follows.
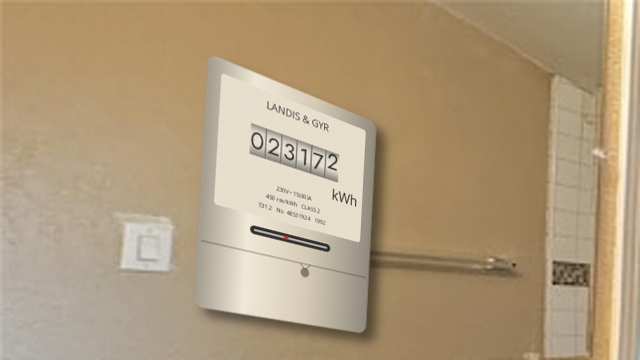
value=23172 unit=kWh
